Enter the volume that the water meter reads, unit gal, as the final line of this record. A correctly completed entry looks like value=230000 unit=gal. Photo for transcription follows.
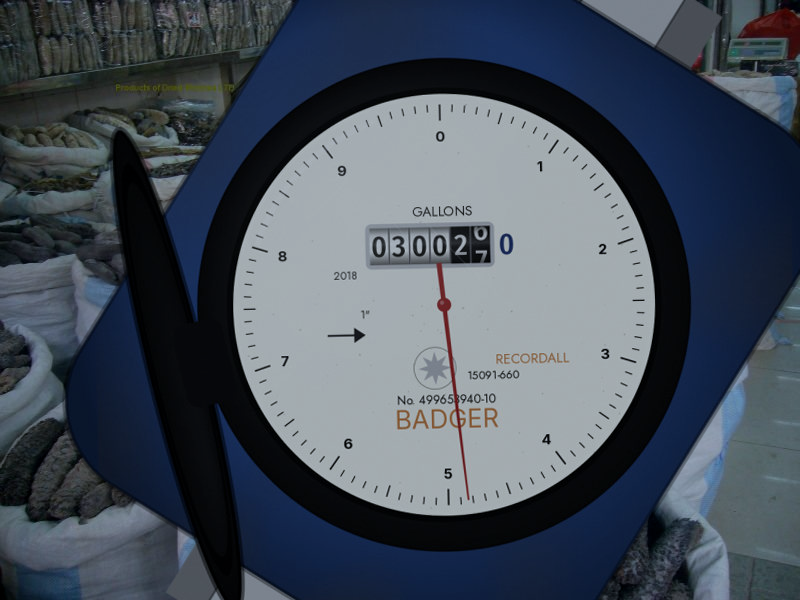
value=300264.8 unit=gal
